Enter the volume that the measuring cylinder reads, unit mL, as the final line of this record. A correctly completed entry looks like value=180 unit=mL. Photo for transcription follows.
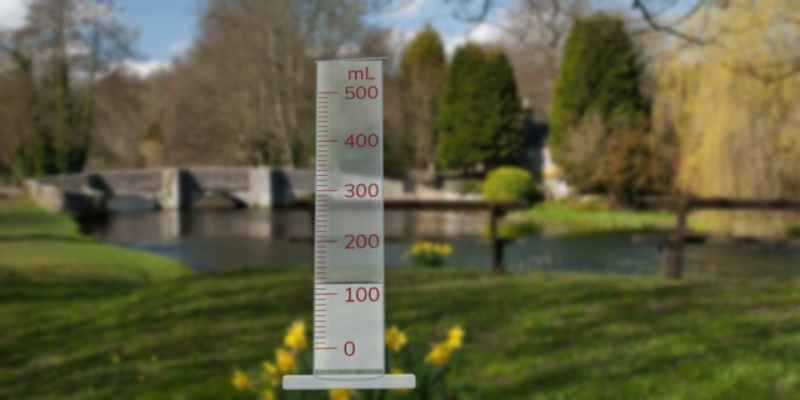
value=120 unit=mL
